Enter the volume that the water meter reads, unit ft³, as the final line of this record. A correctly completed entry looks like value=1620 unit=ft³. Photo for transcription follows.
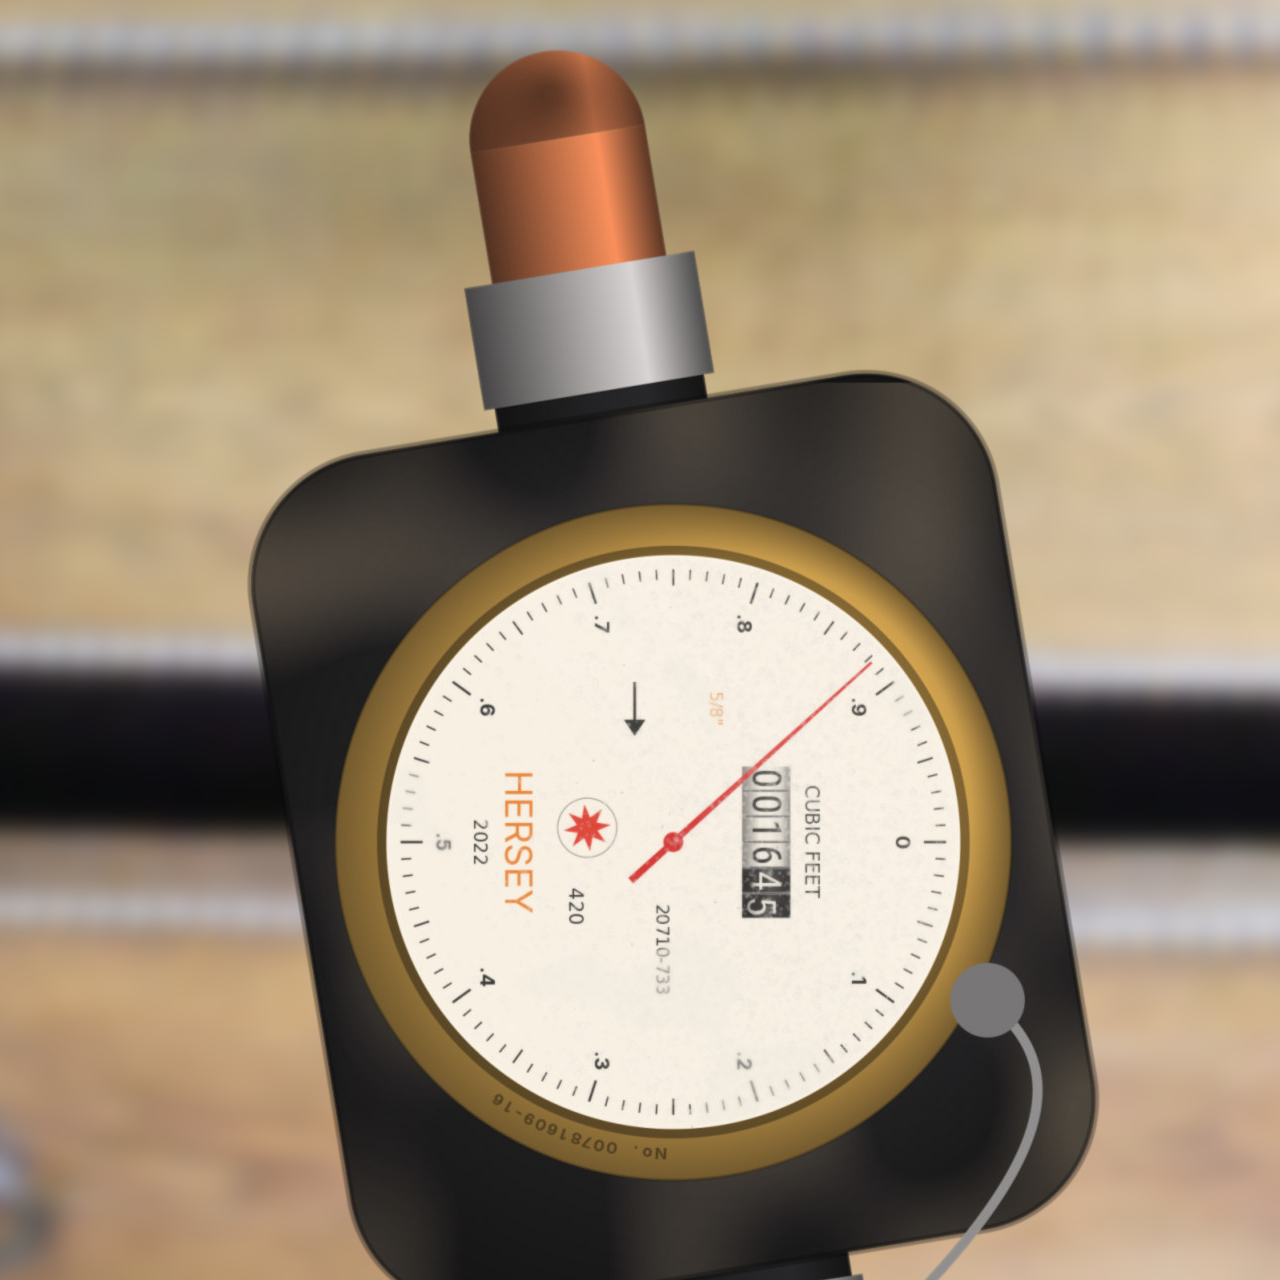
value=1644.88 unit=ft³
